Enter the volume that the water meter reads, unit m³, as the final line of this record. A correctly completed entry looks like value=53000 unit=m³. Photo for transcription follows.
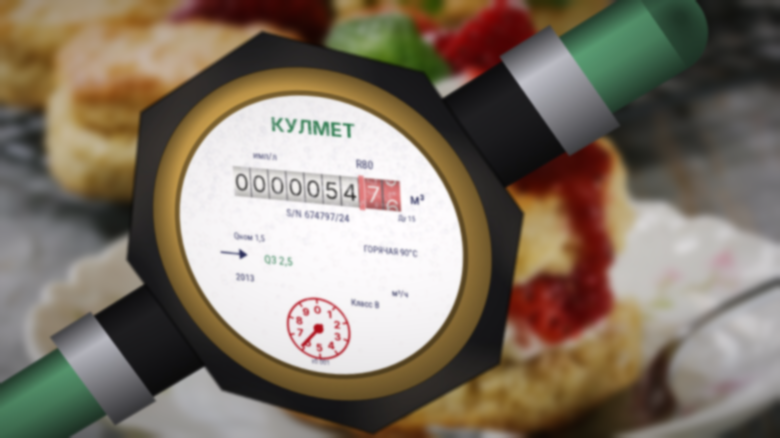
value=54.756 unit=m³
